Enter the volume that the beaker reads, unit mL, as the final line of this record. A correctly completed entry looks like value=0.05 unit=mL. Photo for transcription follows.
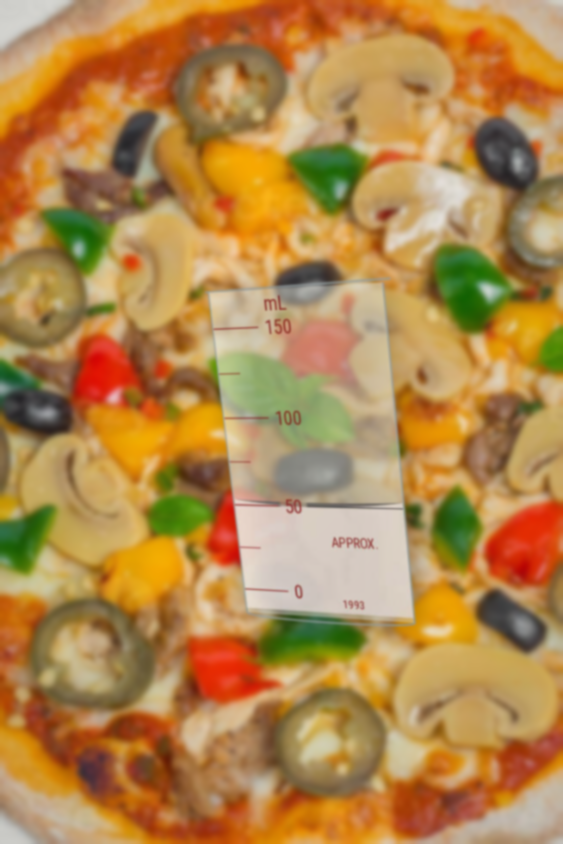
value=50 unit=mL
